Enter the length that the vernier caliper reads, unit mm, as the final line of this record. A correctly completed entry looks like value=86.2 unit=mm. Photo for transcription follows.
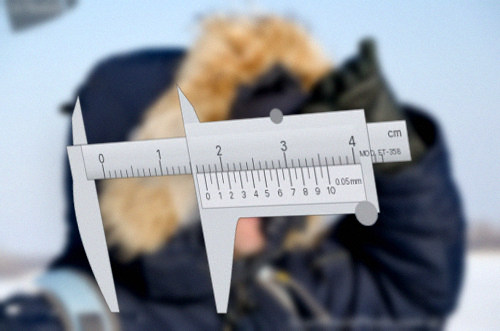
value=17.0 unit=mm
